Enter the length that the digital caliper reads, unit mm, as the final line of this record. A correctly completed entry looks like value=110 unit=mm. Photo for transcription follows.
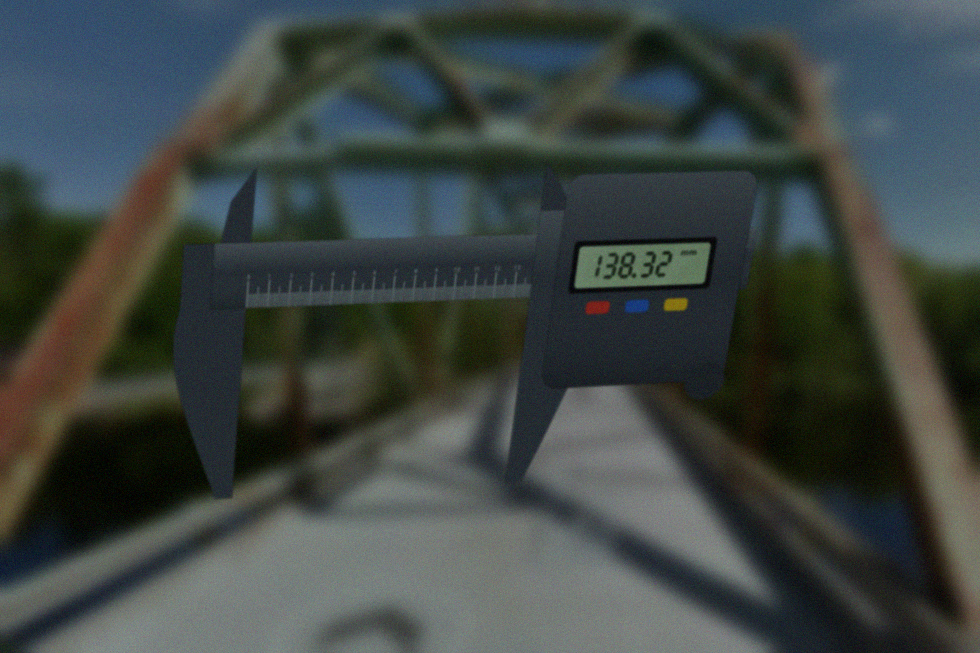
value=138.32 unit=mm
